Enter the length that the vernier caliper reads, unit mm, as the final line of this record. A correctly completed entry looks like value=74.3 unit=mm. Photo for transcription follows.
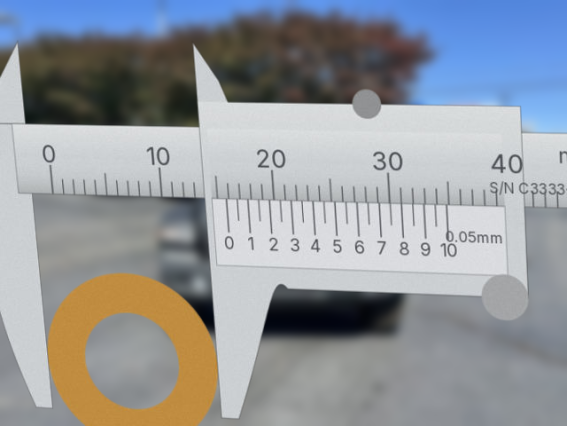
value=15.8 unit=mm
